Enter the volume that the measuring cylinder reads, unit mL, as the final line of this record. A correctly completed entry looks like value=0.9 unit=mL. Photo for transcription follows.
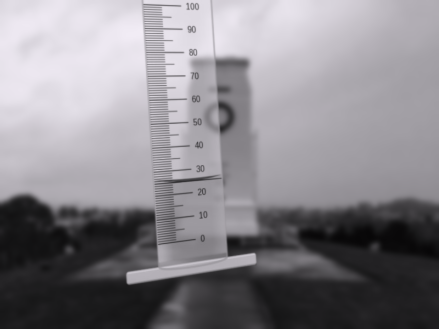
value=25 unit=mL
